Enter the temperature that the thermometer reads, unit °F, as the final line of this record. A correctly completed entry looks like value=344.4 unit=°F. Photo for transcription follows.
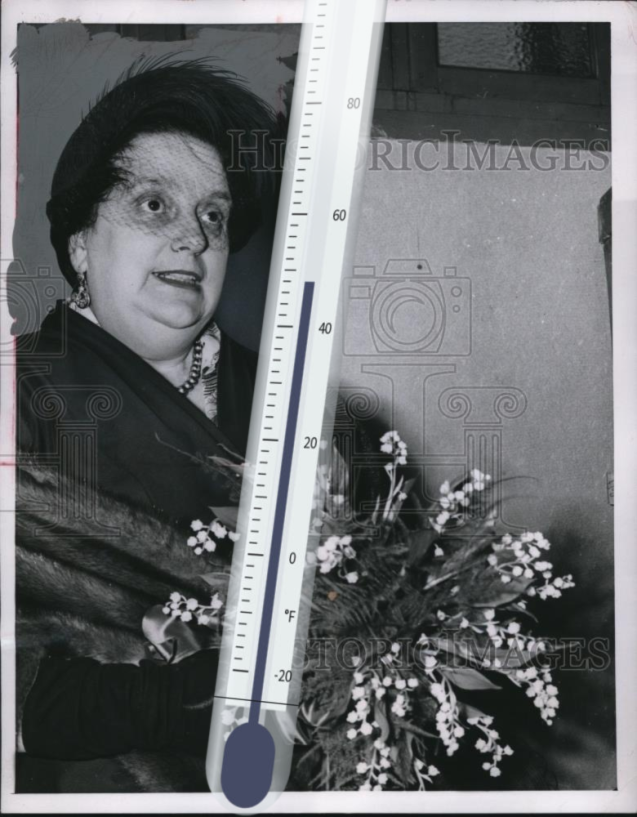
value=48 unit=°F
